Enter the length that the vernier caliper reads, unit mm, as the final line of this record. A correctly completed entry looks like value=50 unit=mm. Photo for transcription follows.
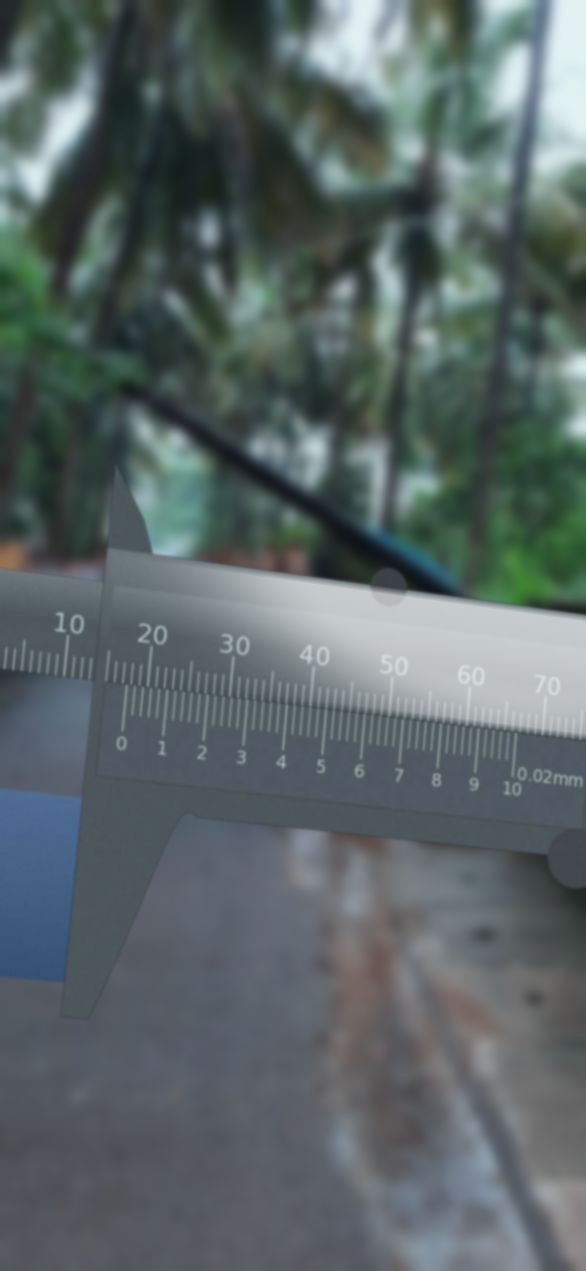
value=17.5 unit=mm
